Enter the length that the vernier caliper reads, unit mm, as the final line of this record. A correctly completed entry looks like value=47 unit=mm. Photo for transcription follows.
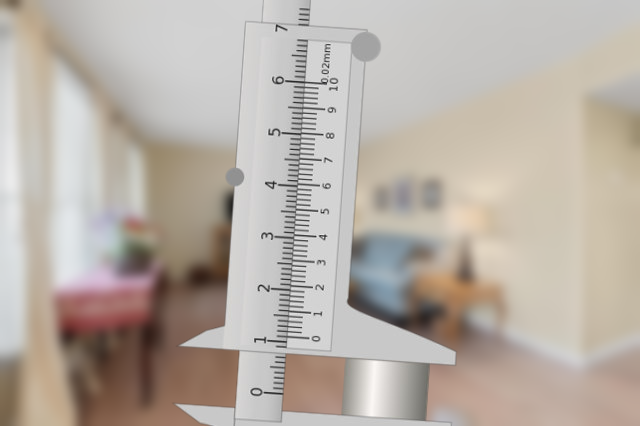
value=11.0 unit=mm
